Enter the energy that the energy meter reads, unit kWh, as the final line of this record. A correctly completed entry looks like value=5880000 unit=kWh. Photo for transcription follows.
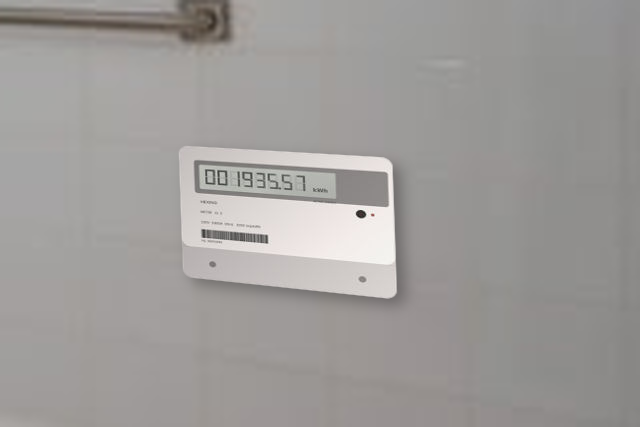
value=1935.57 unit=kWh
